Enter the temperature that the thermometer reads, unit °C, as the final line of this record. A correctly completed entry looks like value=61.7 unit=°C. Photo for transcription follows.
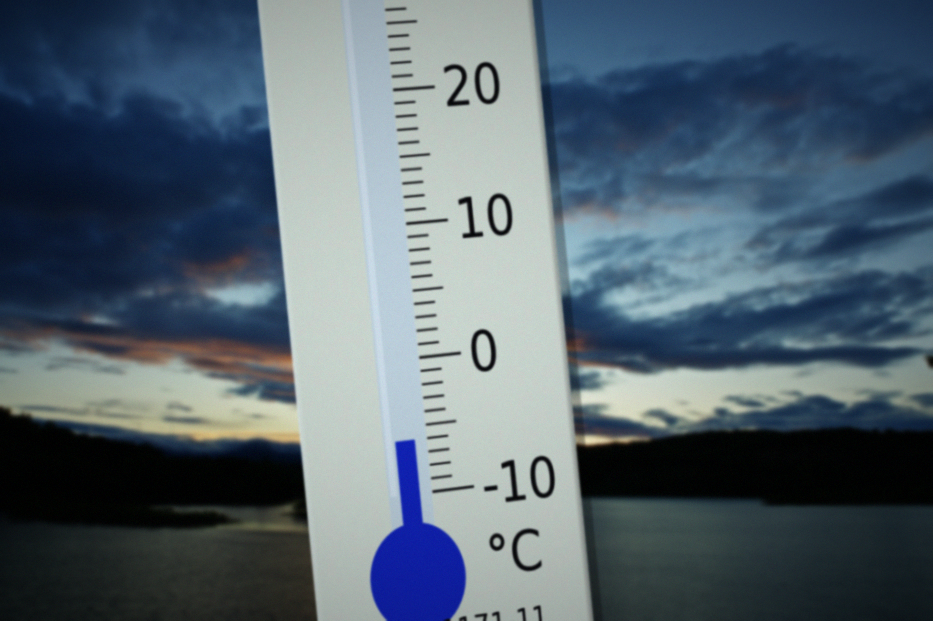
value=-6 unit=°C
